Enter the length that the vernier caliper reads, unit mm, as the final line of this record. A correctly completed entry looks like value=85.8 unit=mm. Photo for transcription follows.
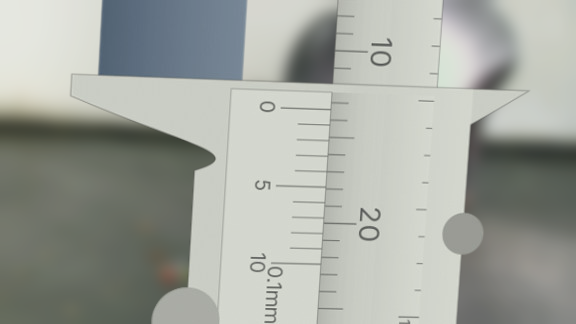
value=13.4 unit=mm
